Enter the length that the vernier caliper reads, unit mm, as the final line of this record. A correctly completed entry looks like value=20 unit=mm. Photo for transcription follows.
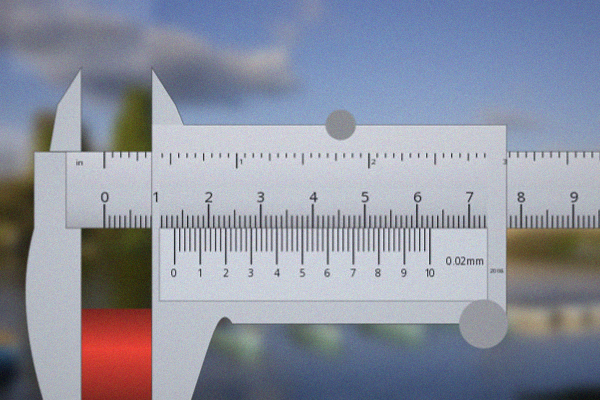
value=13.5 unit=mm
